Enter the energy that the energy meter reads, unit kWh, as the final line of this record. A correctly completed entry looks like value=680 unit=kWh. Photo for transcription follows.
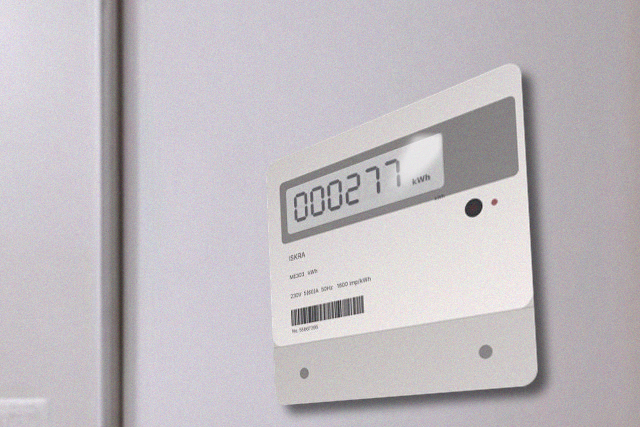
value=277 unit=kWh
